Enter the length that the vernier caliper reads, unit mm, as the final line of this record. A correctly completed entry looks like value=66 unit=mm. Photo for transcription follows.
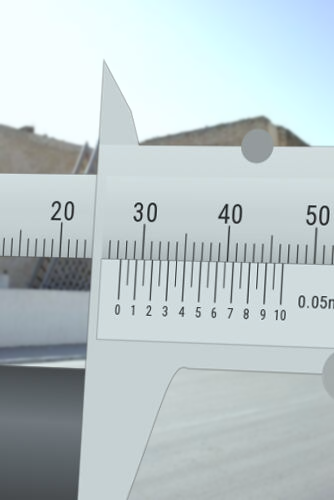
value=27.4 unit=mm
